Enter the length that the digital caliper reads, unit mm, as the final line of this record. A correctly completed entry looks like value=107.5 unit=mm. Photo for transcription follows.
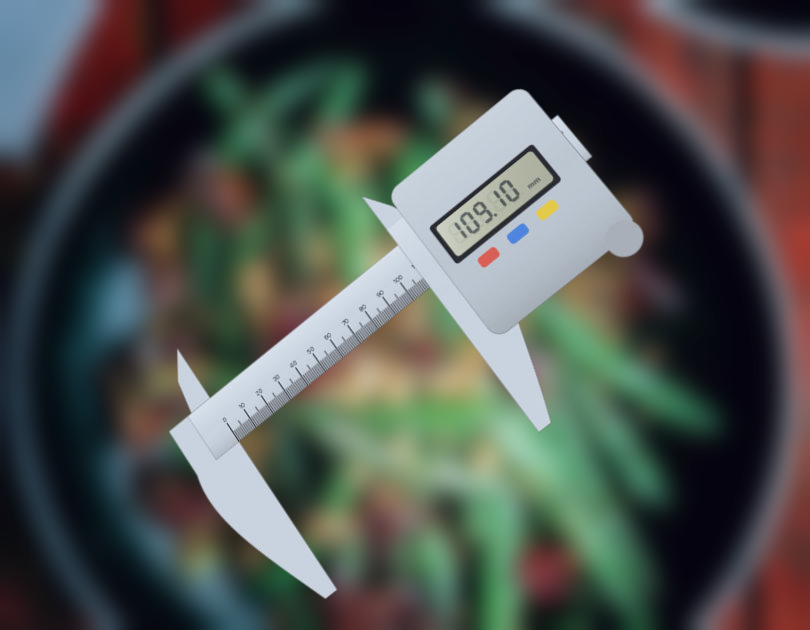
value=109.10 unit=mm
